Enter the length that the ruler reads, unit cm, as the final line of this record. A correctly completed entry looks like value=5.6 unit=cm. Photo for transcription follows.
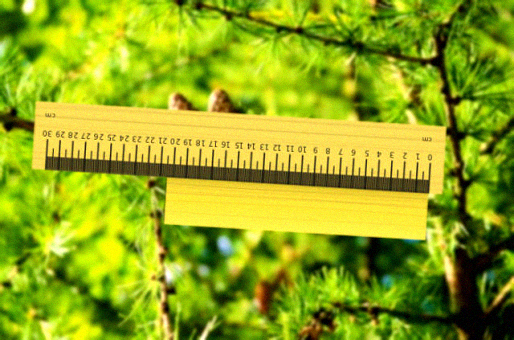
value=20.5 unit=cm
